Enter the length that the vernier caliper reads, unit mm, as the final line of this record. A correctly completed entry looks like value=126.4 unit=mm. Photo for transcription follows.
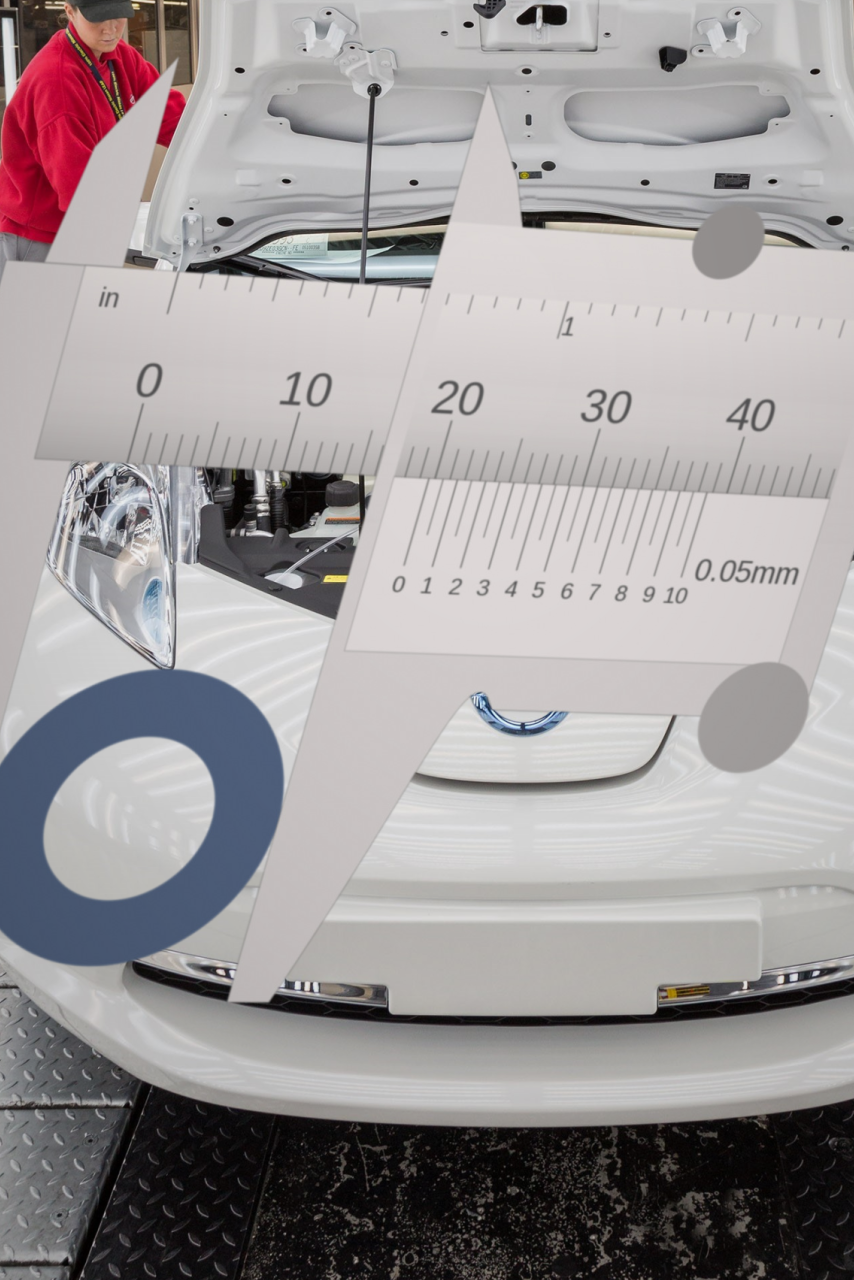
value=19.6 unit=mm
